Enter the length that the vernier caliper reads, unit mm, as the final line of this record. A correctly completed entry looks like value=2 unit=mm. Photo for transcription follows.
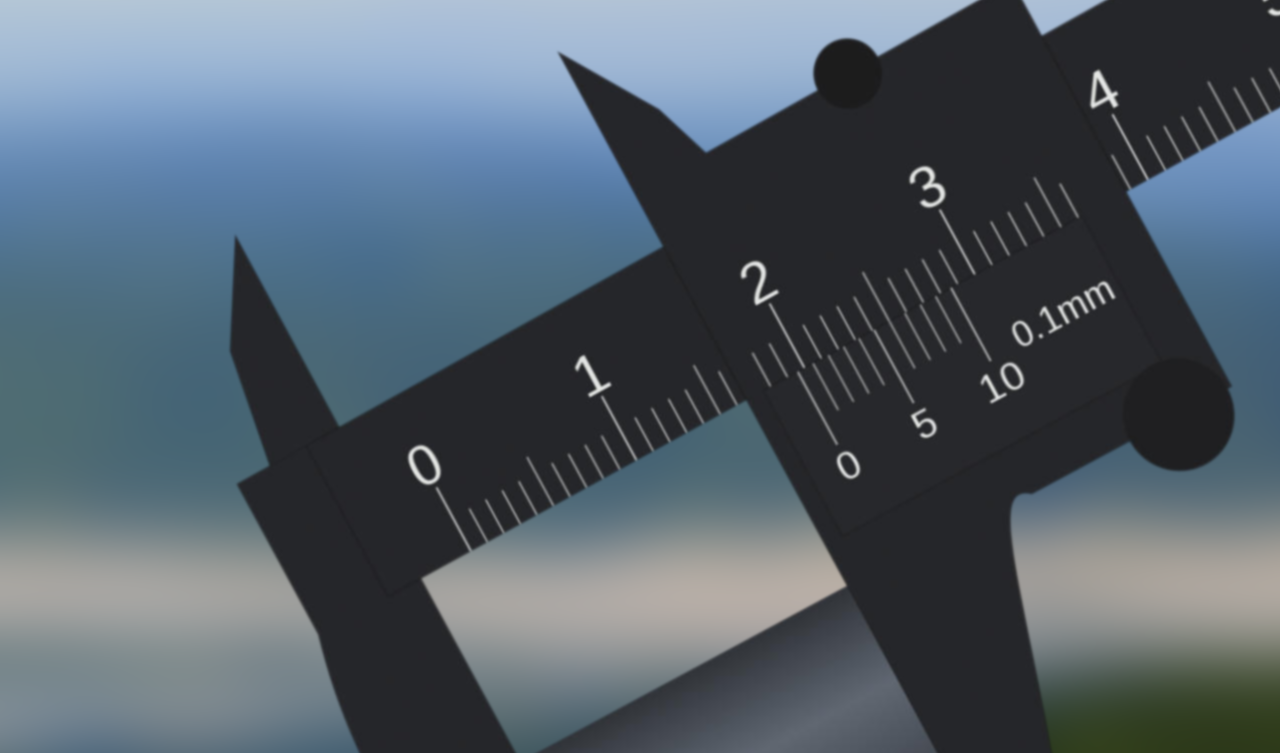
value=19.6 unit=mm
